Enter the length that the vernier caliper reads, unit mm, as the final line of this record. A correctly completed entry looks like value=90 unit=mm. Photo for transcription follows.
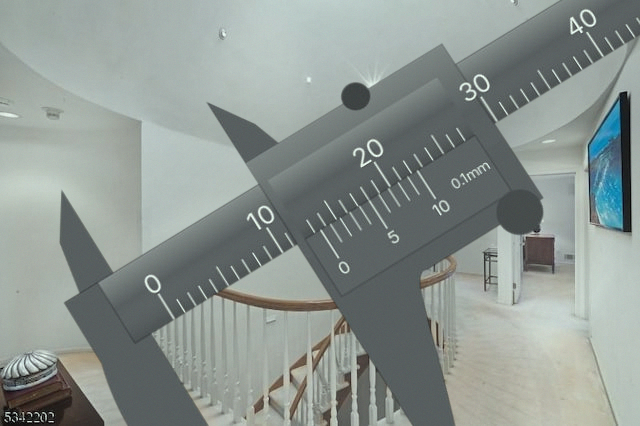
value=13.5 unit=mm
